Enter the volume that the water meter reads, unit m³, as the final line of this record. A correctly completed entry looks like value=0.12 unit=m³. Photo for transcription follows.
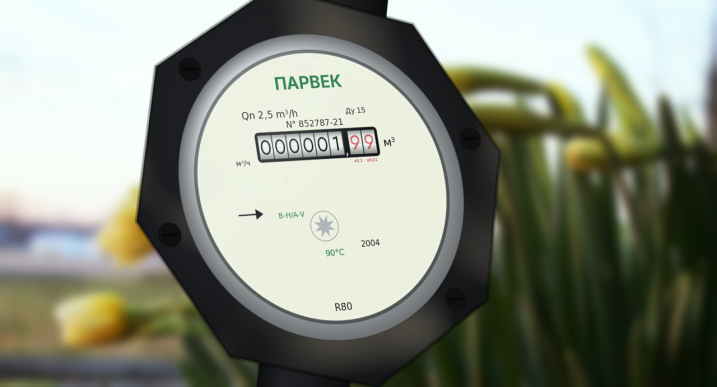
value=1.99 unit=m³
